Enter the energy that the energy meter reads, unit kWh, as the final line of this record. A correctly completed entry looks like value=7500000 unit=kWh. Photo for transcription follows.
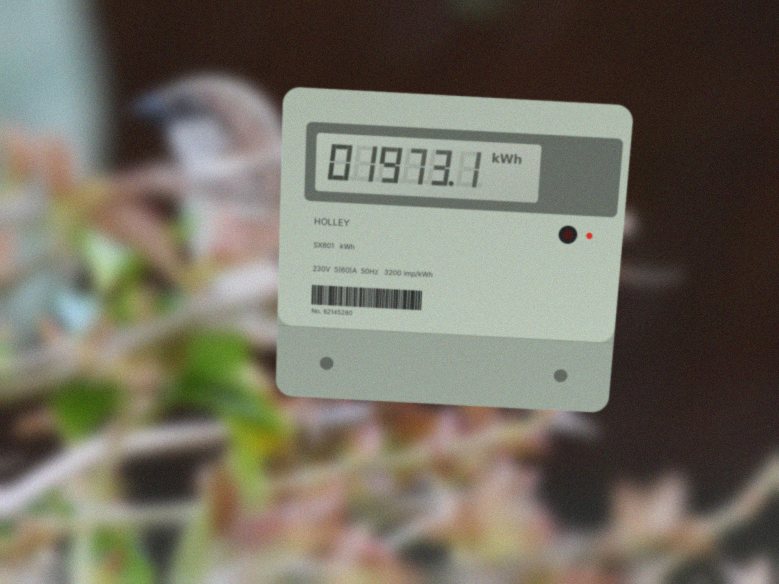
value=1973.1 unit=kWh
